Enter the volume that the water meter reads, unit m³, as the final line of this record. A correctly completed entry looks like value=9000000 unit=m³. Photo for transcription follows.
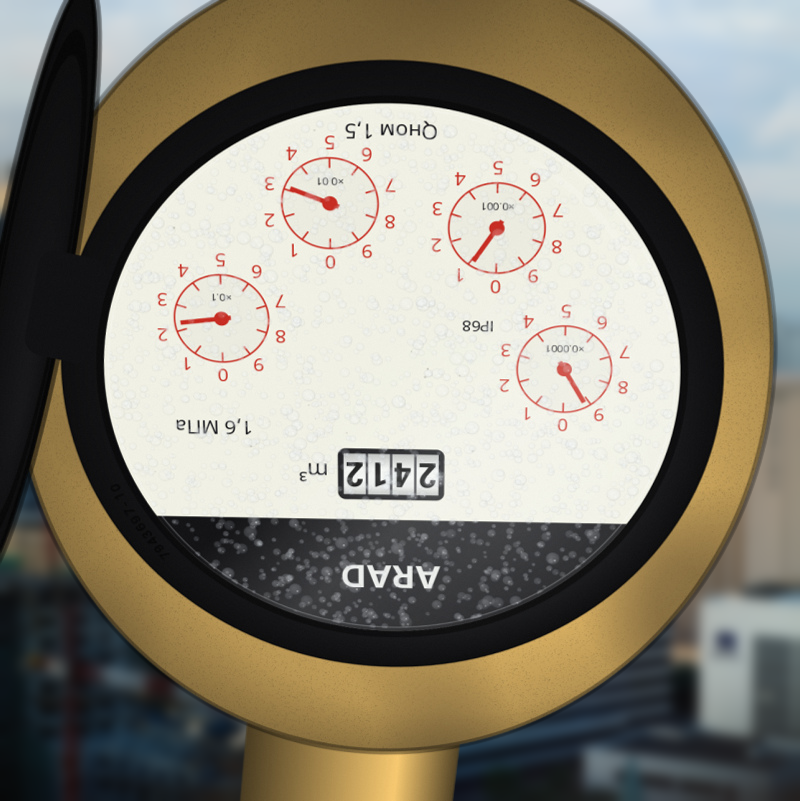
value=2412.2309 unit=m³
